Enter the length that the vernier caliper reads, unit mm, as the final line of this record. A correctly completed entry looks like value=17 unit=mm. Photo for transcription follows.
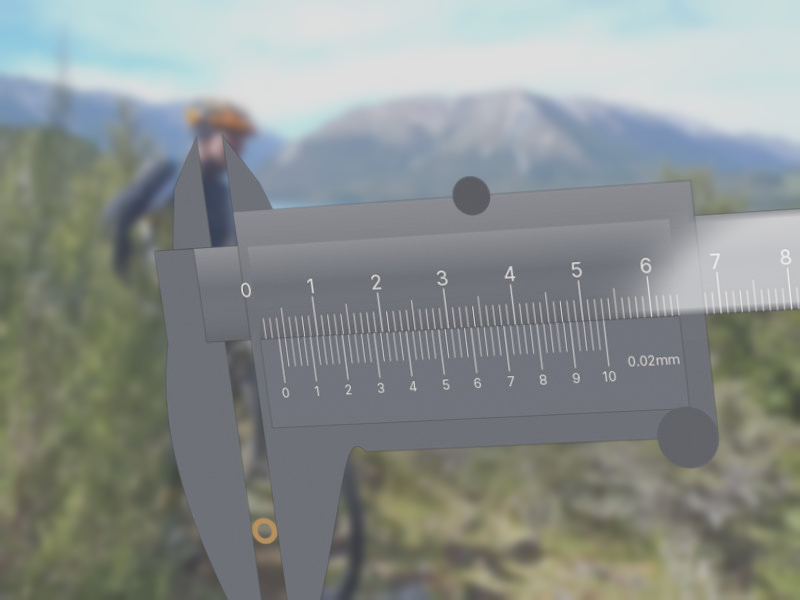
value=4.0 unit=mm
